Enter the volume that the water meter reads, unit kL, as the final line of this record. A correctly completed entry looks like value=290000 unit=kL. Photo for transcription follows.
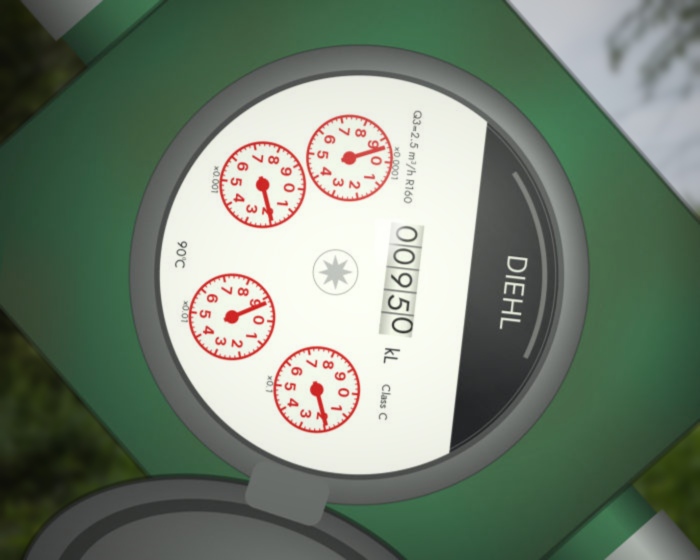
value=950.1919 unit=kL
